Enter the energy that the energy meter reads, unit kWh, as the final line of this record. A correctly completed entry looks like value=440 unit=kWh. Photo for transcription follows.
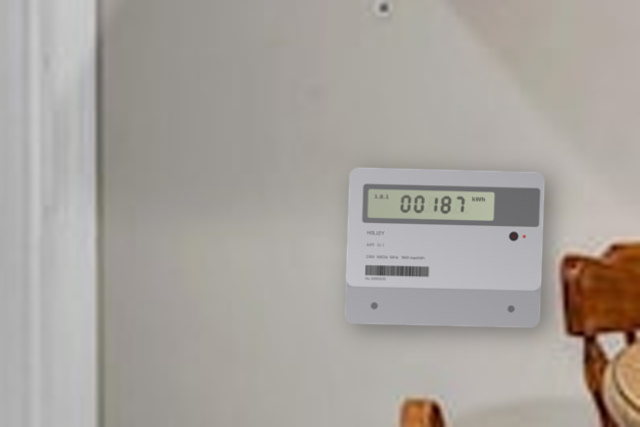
value=187 unit=kWh
